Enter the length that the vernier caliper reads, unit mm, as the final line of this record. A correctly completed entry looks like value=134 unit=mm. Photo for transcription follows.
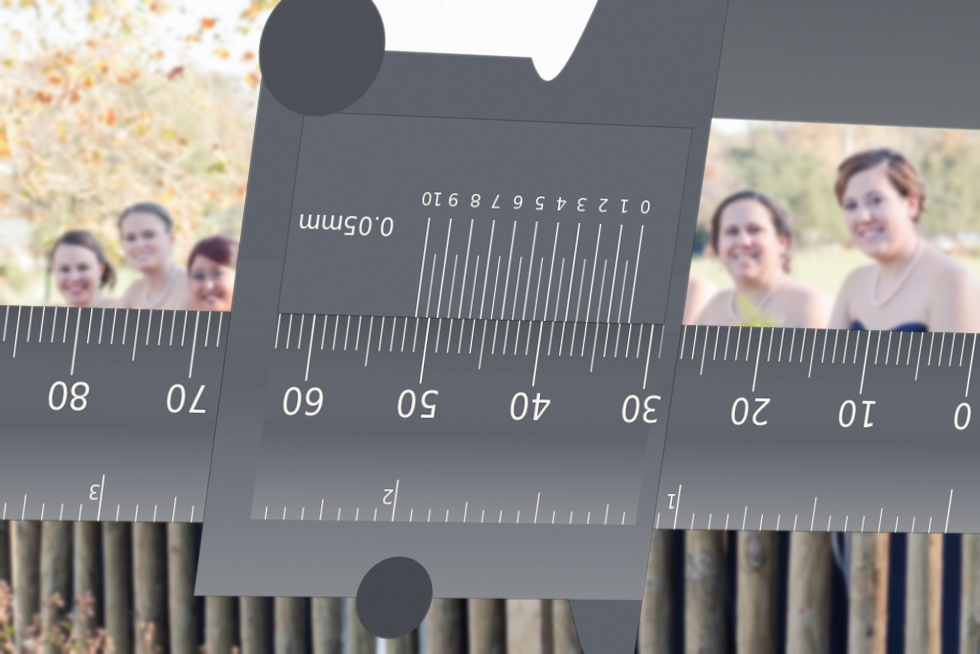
value=32.2 unit=mm
